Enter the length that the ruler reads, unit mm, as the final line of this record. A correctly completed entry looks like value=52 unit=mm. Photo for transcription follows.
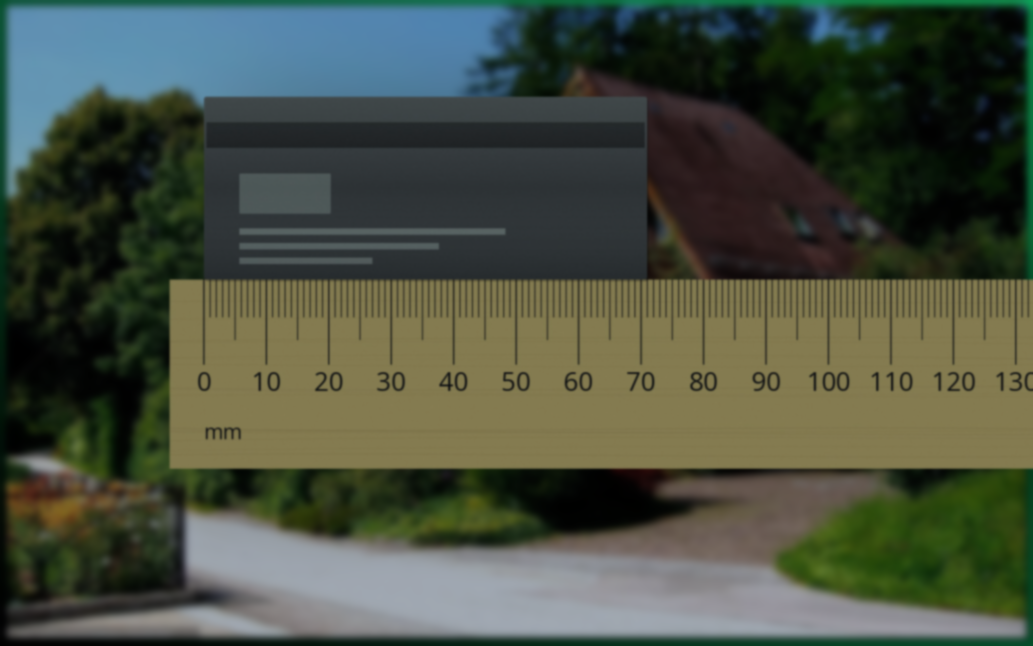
value=71 unit=mm
